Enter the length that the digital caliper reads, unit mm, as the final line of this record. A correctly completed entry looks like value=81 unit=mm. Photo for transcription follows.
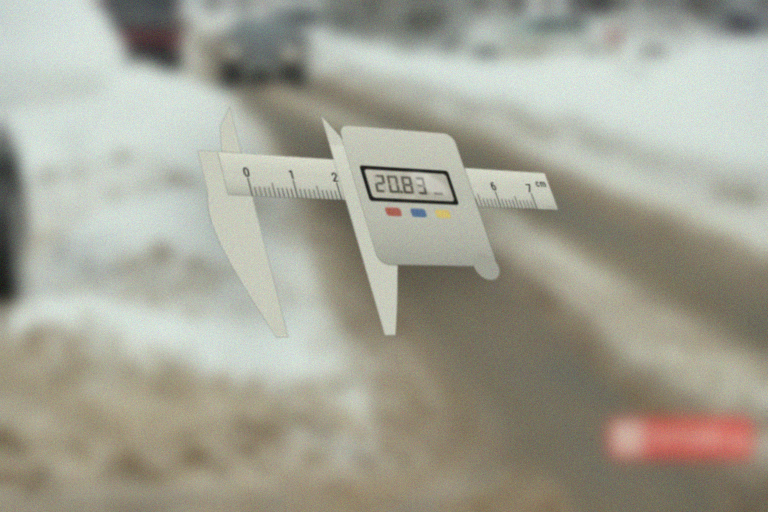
value=20.83 unit=mm
